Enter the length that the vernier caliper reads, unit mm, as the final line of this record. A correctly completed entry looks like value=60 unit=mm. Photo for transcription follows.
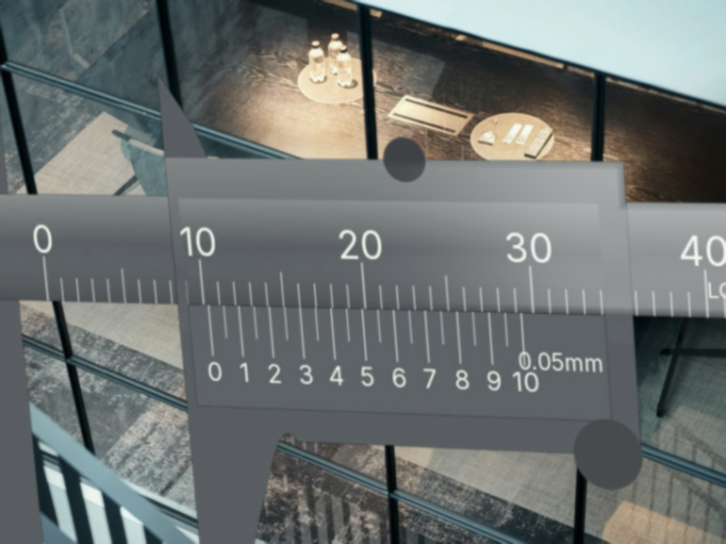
value=10.3 unit=mm
